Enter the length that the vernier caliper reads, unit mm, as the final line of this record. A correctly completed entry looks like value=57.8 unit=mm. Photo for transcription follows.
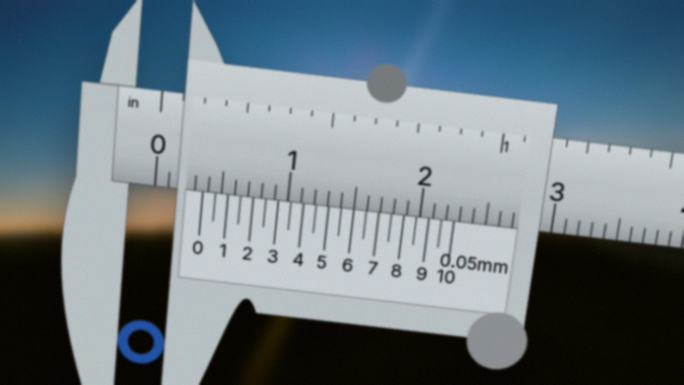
value=3.6 unit=mm
